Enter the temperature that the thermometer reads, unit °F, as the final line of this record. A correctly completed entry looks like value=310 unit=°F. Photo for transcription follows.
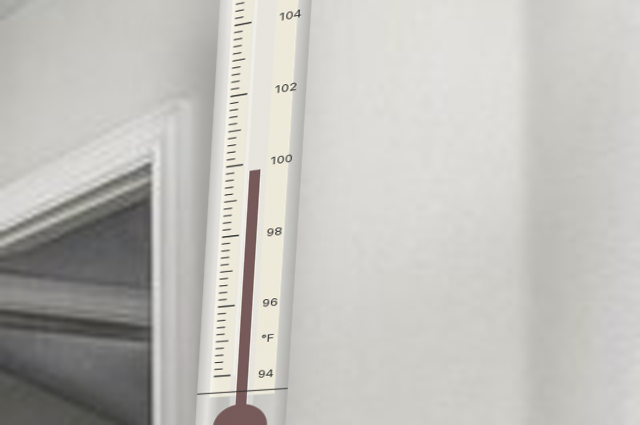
value=99.8 unit=°F
